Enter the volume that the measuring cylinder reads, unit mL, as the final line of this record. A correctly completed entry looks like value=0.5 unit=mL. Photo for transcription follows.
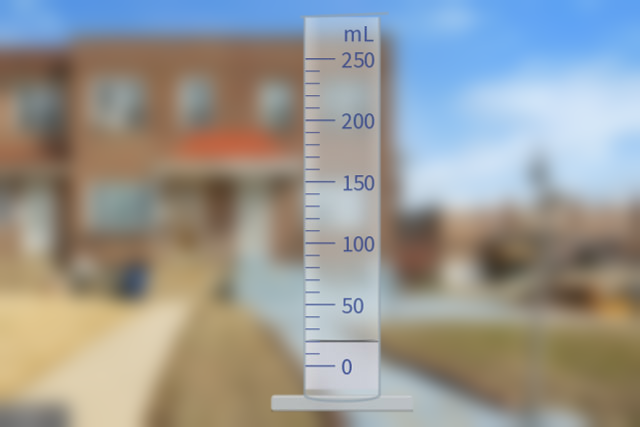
value=20 unit=mL
